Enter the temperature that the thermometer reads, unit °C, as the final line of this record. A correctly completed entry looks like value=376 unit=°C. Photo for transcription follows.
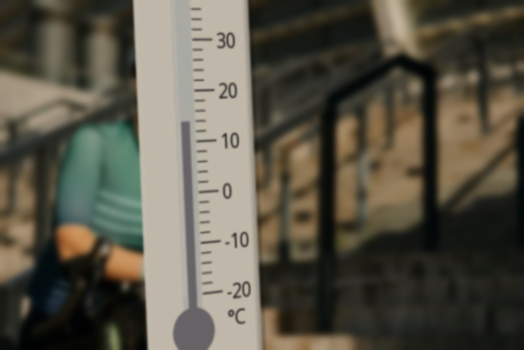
value=14 unit=°C
